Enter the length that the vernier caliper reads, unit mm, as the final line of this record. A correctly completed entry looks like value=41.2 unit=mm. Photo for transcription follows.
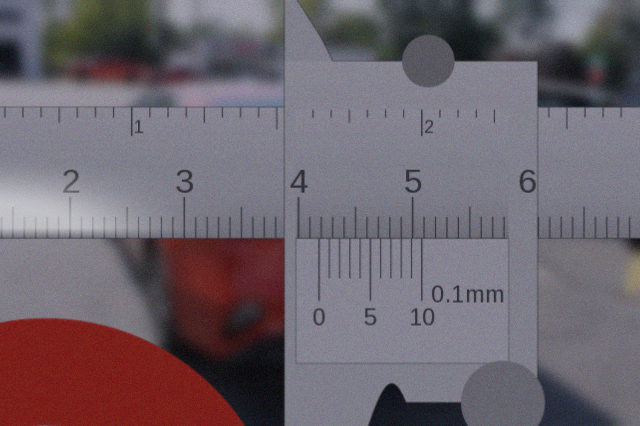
value=41.8 unit=mm
